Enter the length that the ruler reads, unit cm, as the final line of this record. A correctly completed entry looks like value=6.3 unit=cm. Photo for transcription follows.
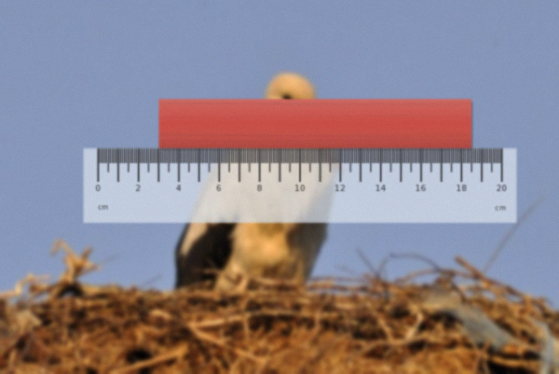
value=15.5 unit=cm
